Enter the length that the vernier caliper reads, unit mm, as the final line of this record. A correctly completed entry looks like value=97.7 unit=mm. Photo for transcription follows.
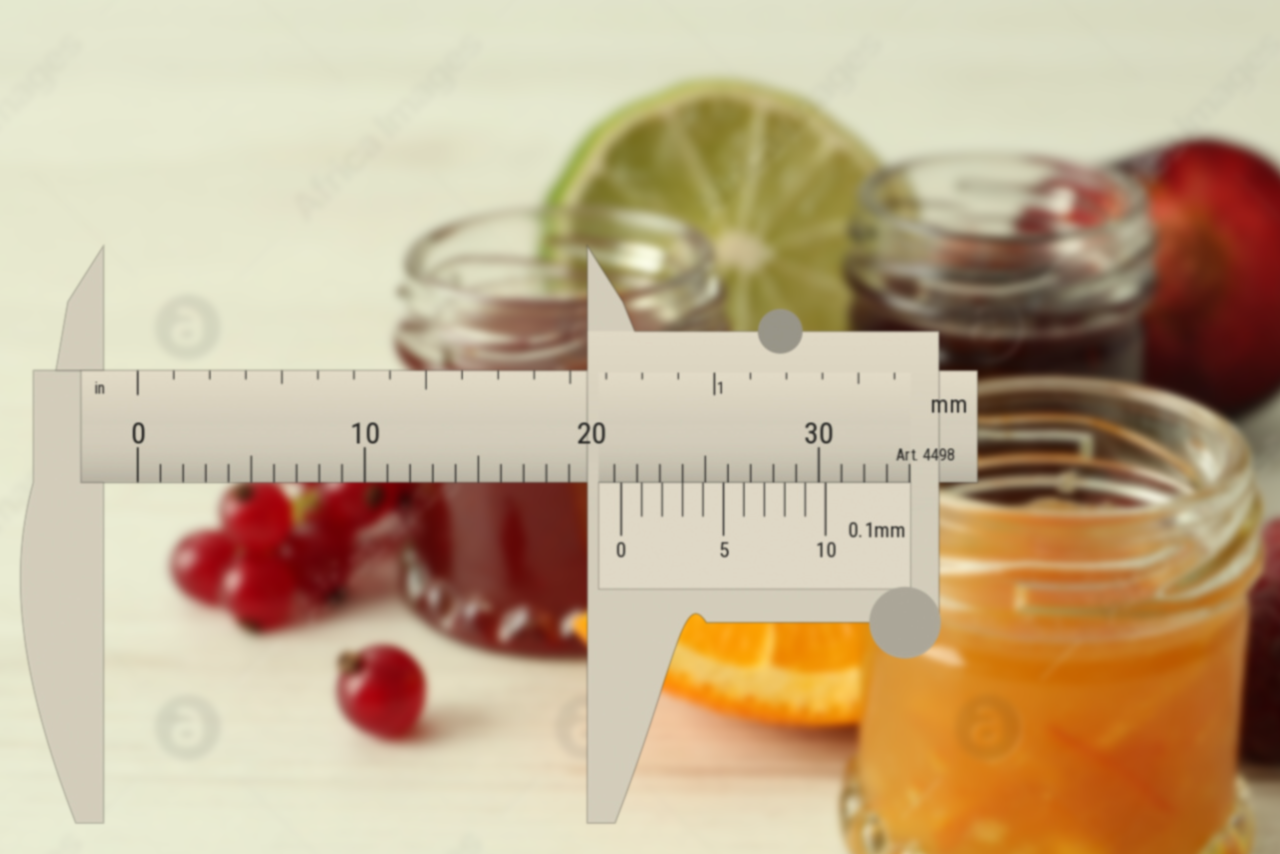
value=21.3 unit=mm
